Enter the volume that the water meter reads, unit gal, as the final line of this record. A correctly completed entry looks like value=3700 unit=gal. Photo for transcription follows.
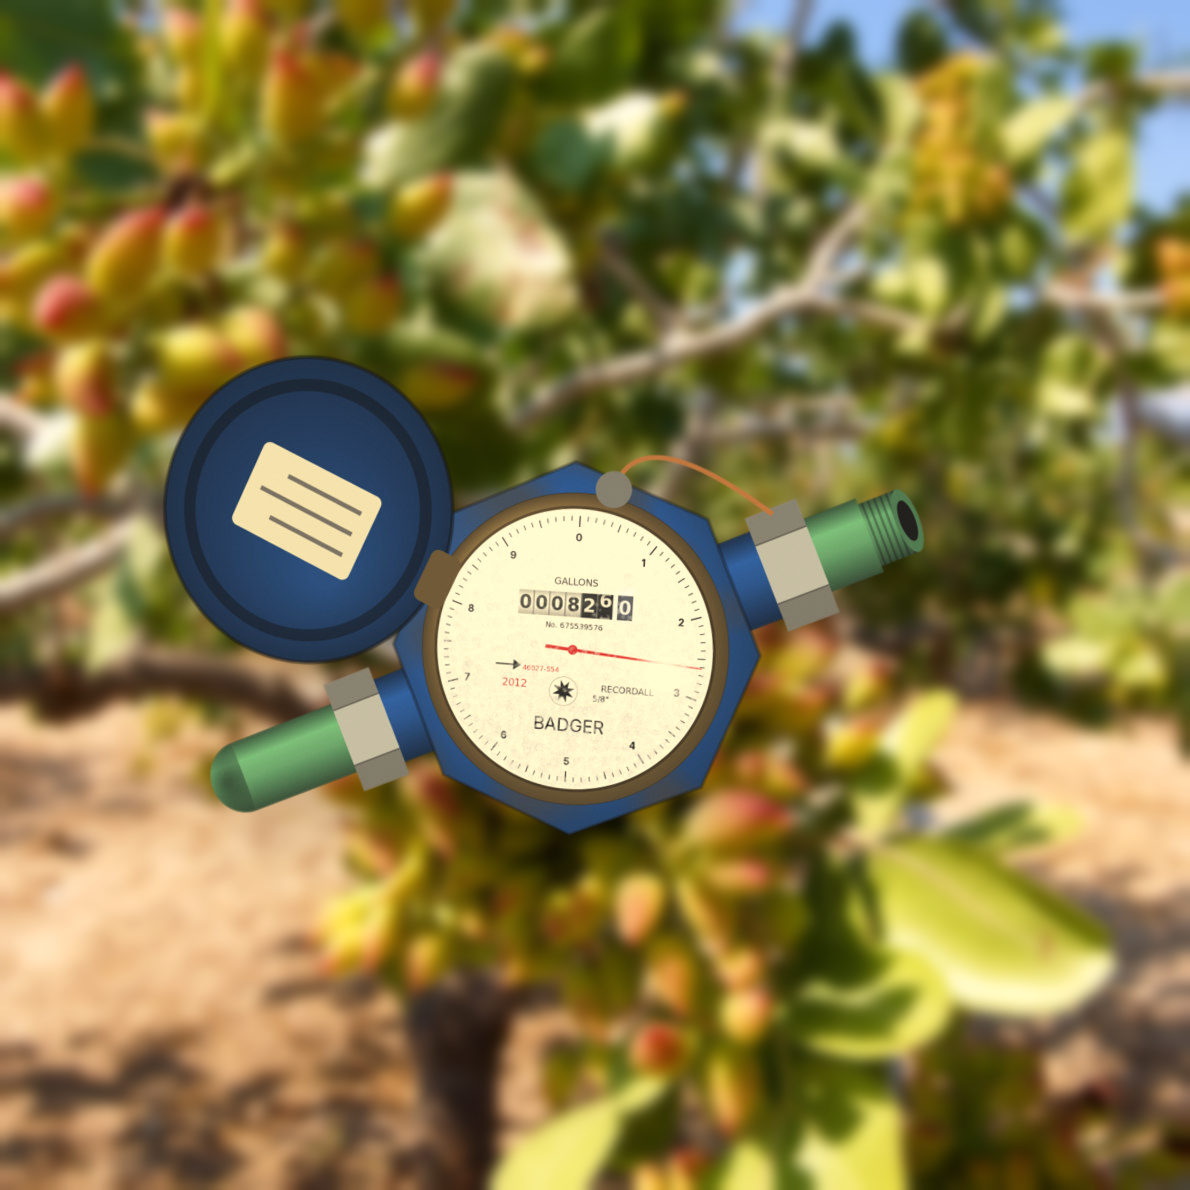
value=8262.6 unit=gal
